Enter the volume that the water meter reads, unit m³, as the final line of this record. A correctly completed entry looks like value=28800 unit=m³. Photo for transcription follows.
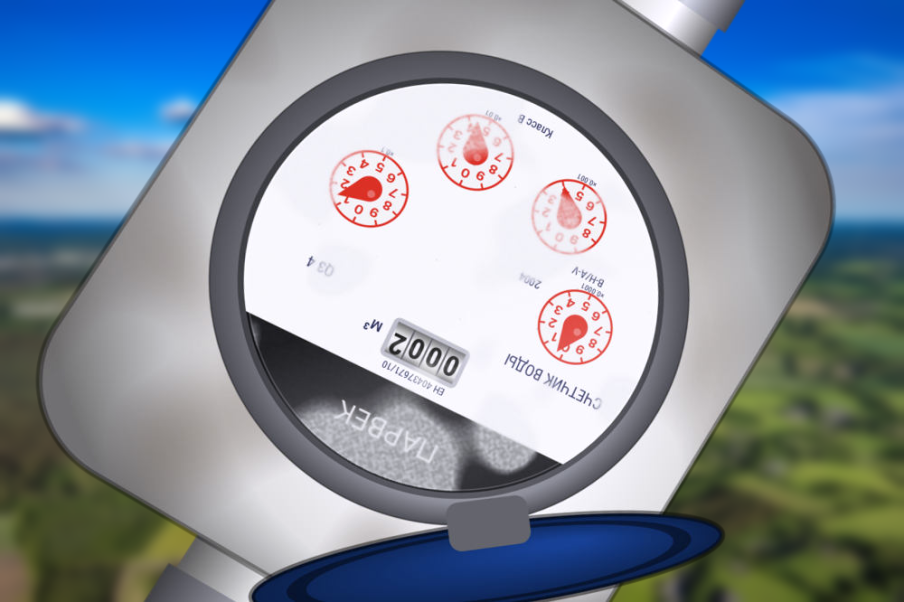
value=2.1440 unit=m³
